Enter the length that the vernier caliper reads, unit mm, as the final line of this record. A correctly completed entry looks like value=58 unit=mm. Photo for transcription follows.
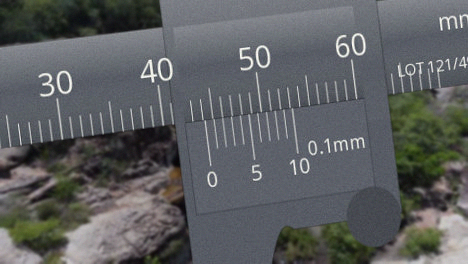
value=44.2 unit=mm
